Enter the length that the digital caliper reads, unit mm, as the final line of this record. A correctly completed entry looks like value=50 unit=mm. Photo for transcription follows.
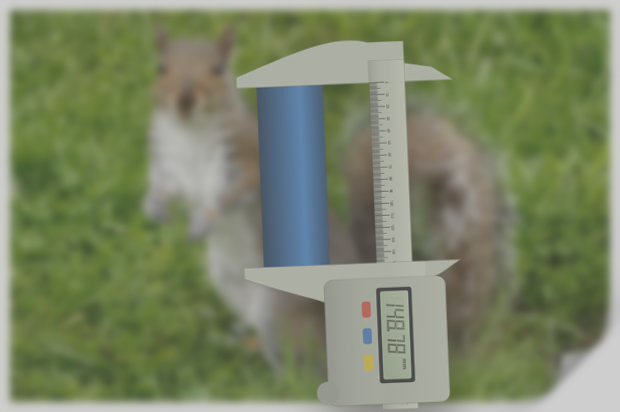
value=148.78 unit=mm
